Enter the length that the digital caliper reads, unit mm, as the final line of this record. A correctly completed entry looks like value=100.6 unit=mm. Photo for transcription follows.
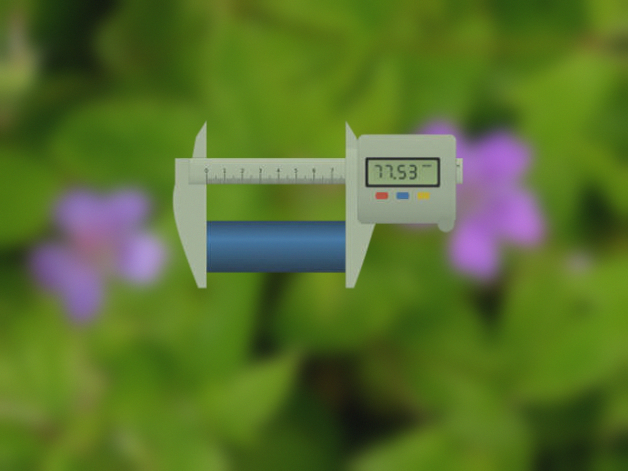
value=77.53 unit=mm
